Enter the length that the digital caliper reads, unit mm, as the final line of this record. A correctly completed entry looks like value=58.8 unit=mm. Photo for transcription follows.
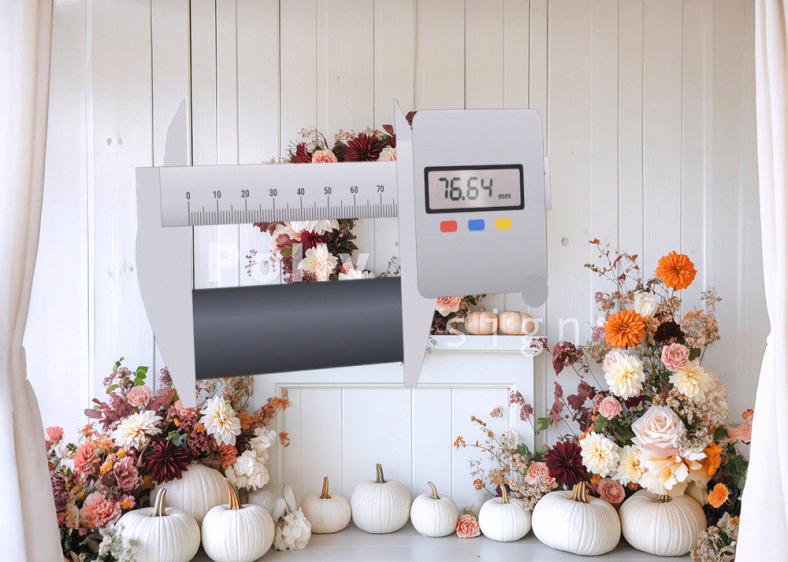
value=76.64 unit=mm
